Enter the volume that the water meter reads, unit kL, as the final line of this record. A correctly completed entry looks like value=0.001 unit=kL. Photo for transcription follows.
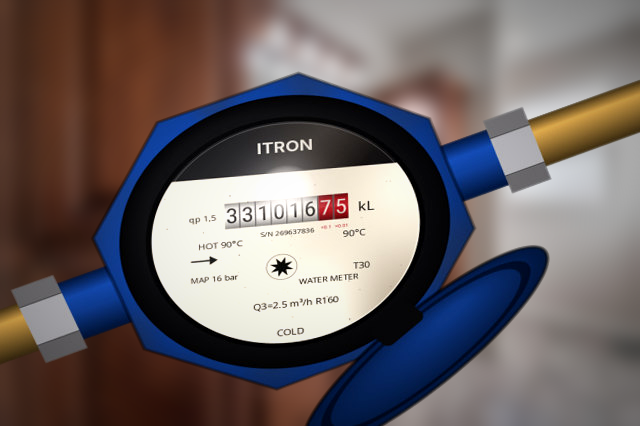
value=331016.75 unit=kL
